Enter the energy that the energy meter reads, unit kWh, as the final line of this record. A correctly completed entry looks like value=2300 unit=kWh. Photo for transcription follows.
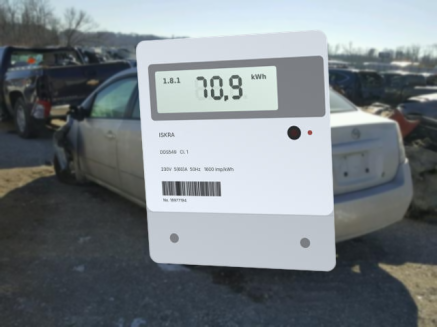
value=70.9 unit=kWh
